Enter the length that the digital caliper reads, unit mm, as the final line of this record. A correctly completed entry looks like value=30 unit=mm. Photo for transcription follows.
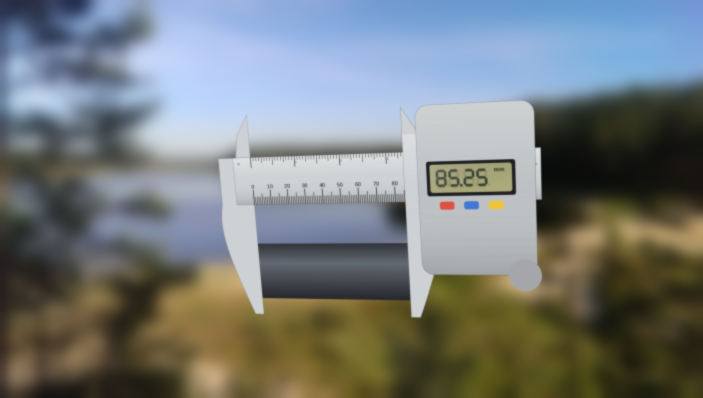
value=85.25 unit=mm
